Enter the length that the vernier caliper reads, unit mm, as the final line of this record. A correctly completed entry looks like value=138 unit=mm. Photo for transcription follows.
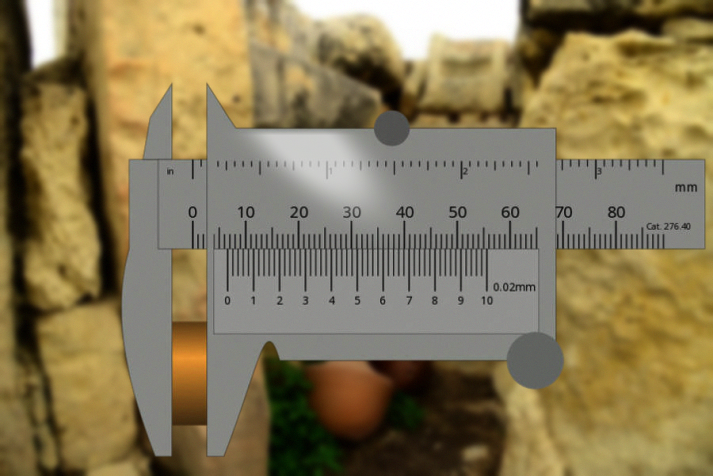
value=6.6 unit=mm
